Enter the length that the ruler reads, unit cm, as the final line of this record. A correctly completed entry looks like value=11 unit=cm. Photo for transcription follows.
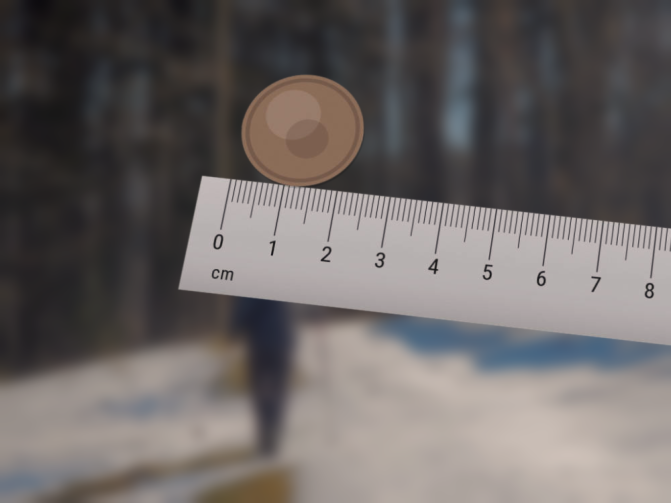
value=2.3 unit=cm
